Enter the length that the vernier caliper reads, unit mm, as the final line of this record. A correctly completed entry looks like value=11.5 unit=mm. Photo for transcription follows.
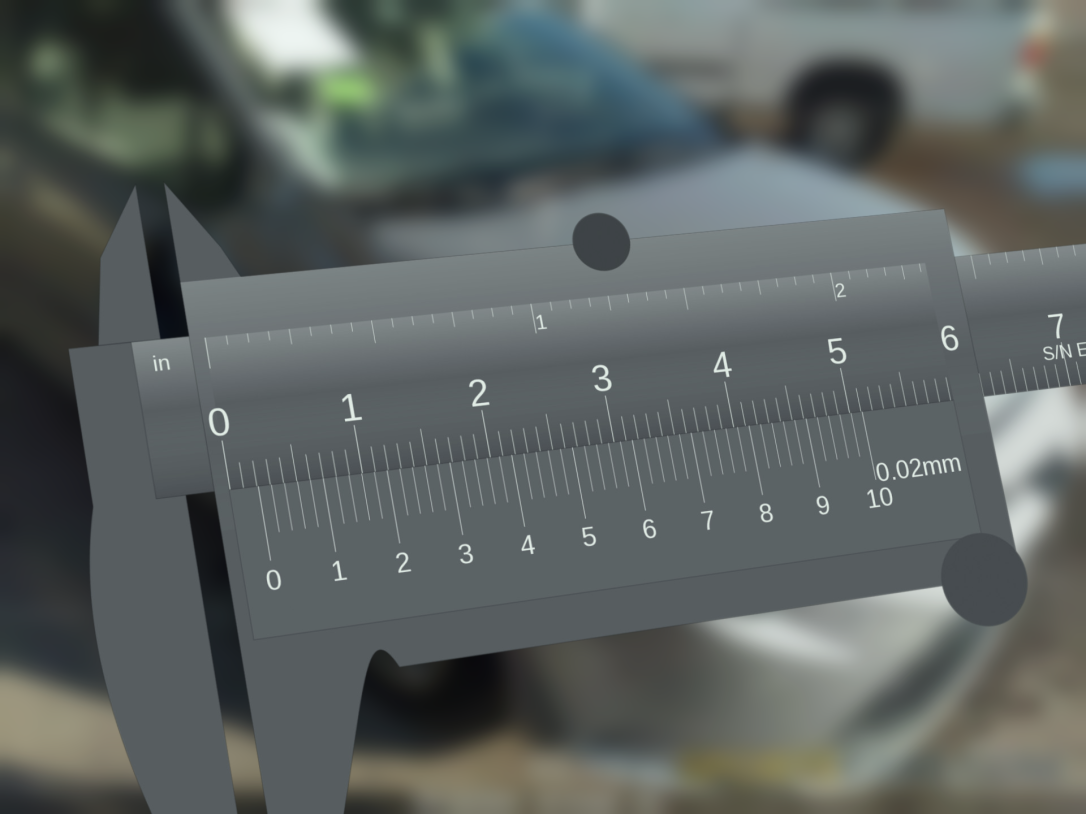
value=2.1 unit=mm
